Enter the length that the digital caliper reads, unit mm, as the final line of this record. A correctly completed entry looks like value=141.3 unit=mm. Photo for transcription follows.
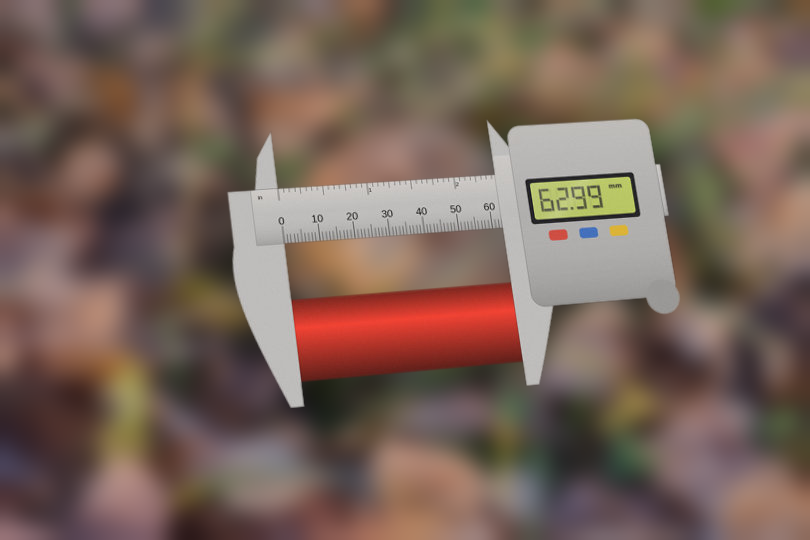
value=62.99 unit=mm
